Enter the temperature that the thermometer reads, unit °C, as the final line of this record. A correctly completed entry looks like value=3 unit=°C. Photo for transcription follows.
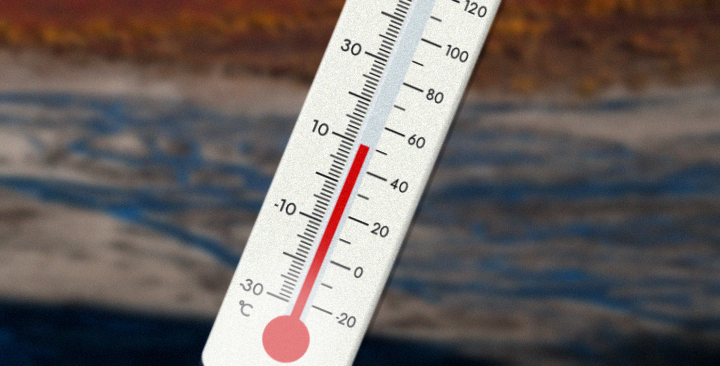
value=10 unit=°C
